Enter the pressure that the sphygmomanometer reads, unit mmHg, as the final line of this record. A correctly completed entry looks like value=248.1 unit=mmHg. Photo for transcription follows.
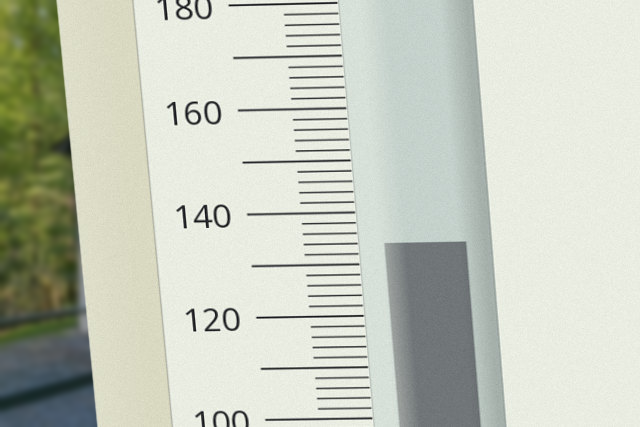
value=134 unit=mmHg
